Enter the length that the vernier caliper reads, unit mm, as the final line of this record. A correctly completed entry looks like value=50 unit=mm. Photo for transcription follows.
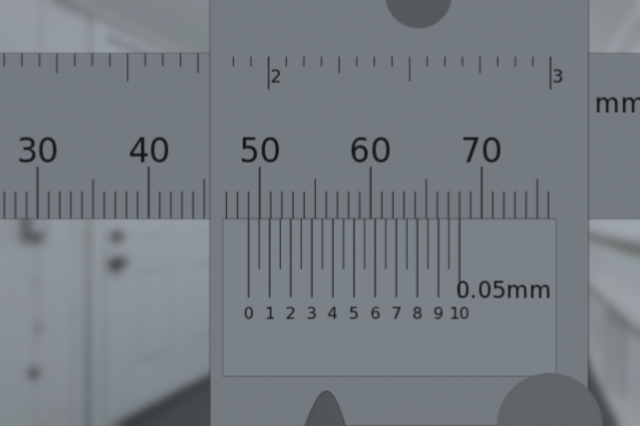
value=49.0 unit=mm
